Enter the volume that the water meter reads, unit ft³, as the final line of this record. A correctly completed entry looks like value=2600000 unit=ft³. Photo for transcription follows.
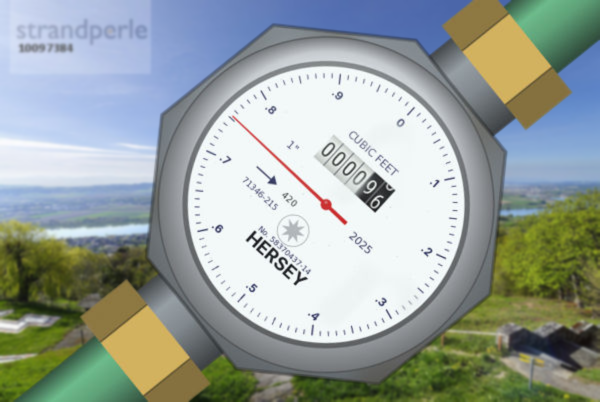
value=95.75 unit=ft³
